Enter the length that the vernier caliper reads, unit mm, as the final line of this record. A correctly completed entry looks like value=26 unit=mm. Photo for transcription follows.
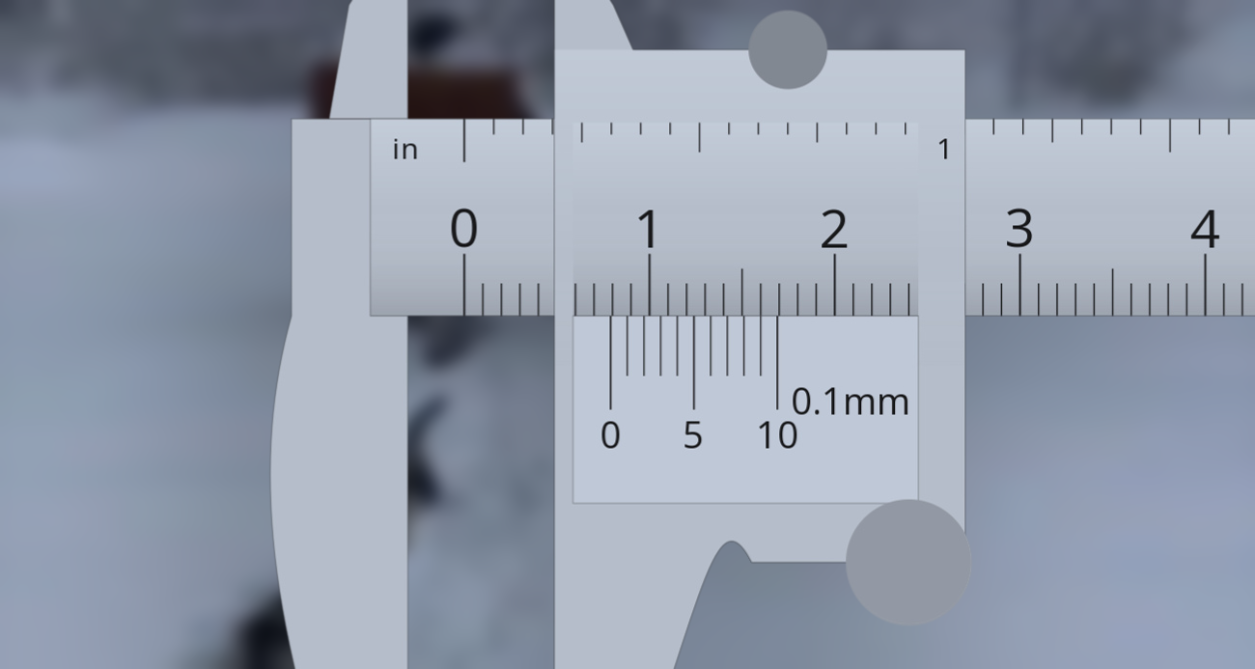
value=7.9 unit=mm
